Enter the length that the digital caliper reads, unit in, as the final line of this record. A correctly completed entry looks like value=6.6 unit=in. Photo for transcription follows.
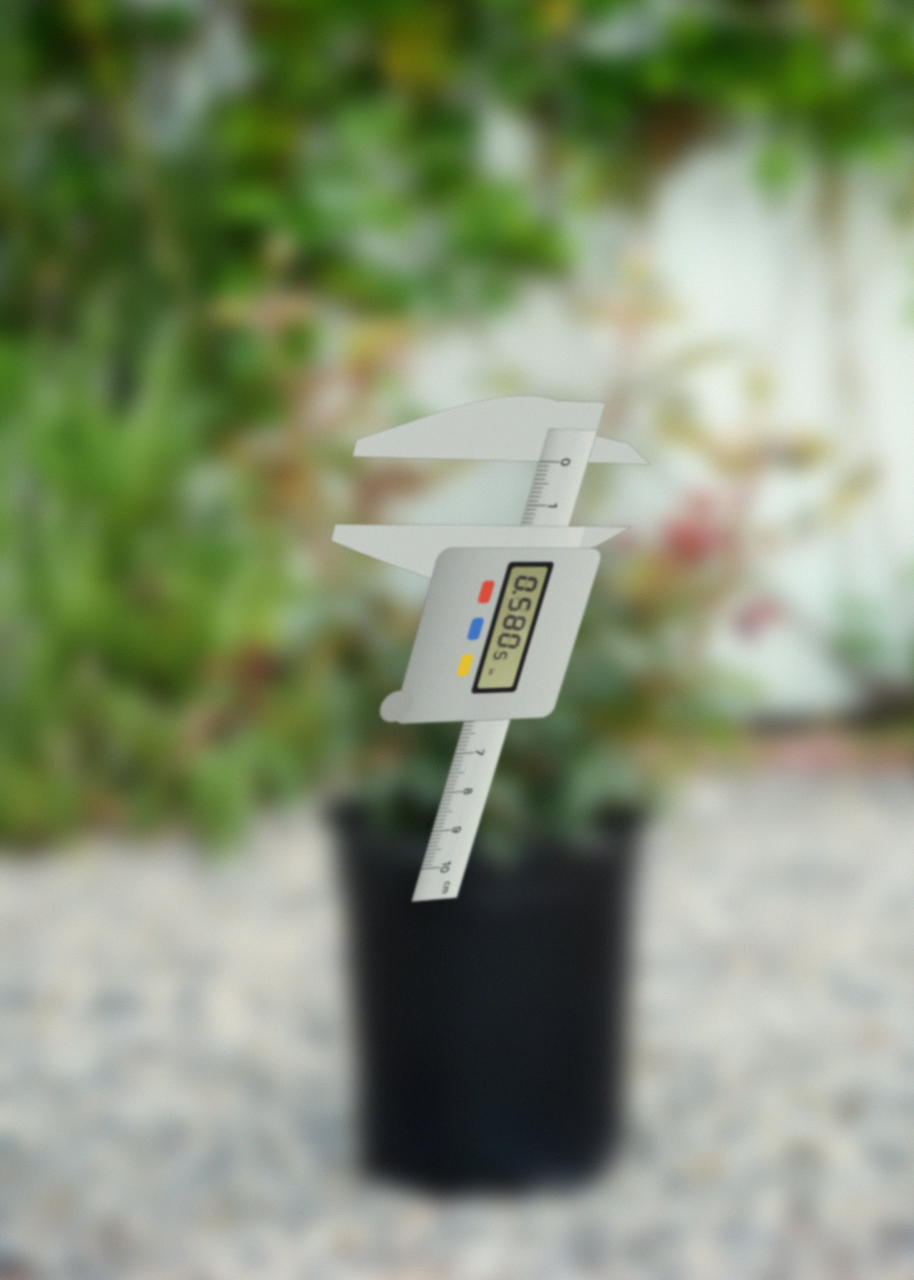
value=0.5805 unit=in
